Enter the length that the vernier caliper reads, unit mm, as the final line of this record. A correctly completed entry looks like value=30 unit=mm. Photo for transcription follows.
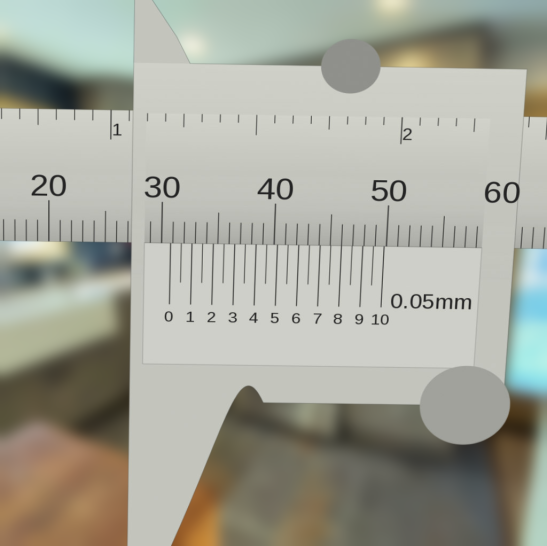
value=30.8 unit=mm
